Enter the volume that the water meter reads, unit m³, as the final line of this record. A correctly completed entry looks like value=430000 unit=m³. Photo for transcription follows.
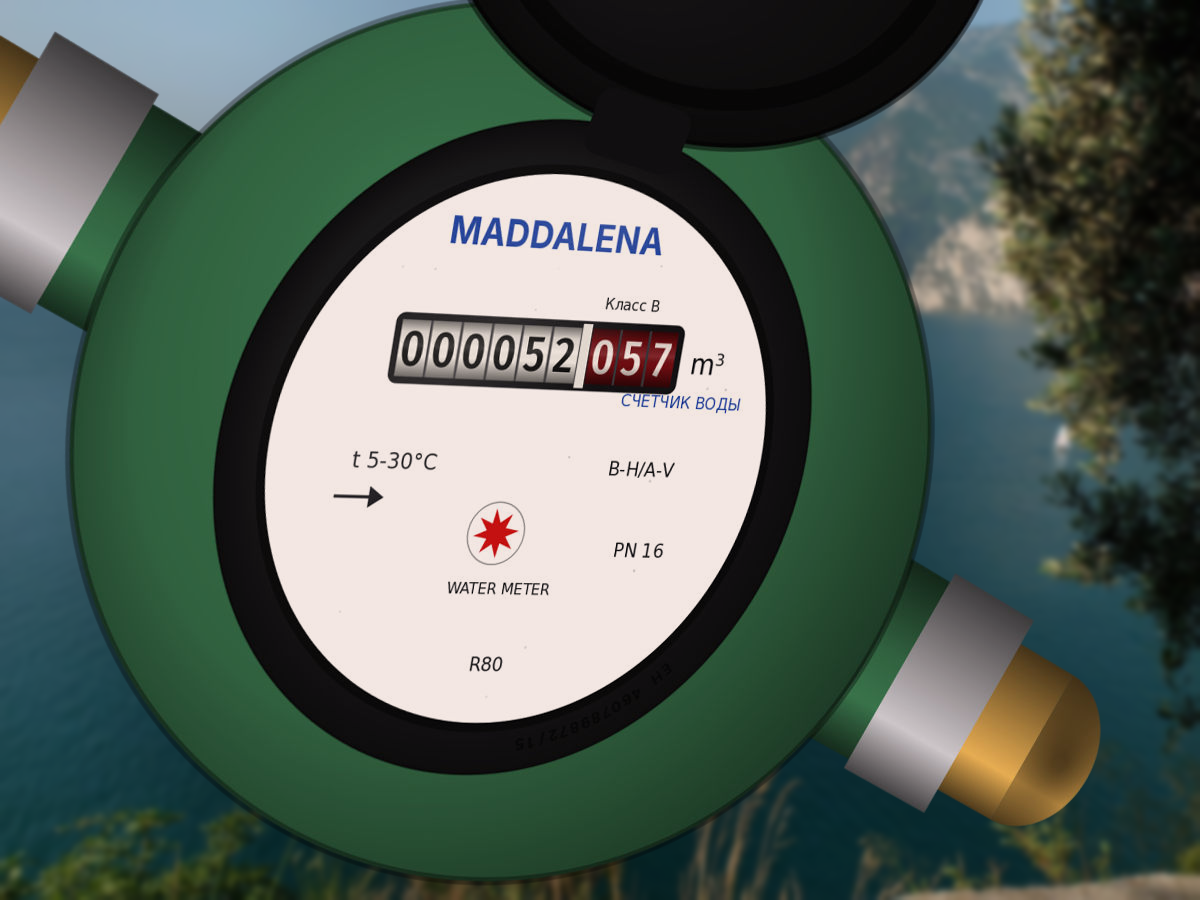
value=52.057 unit=m³
